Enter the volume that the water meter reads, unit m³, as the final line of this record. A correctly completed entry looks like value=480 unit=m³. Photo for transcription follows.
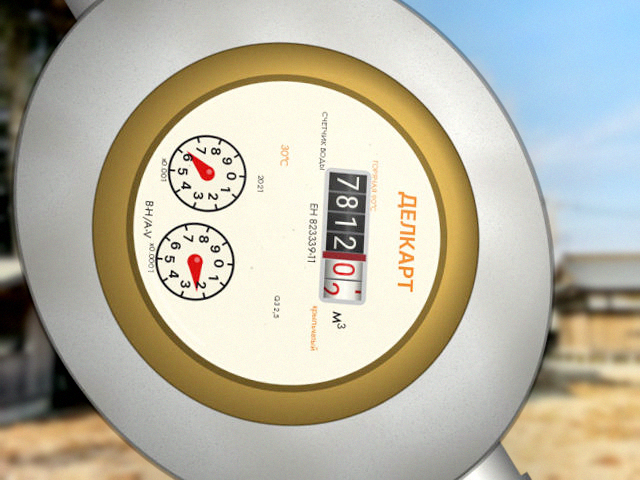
value=7812.0162 unit=m³
